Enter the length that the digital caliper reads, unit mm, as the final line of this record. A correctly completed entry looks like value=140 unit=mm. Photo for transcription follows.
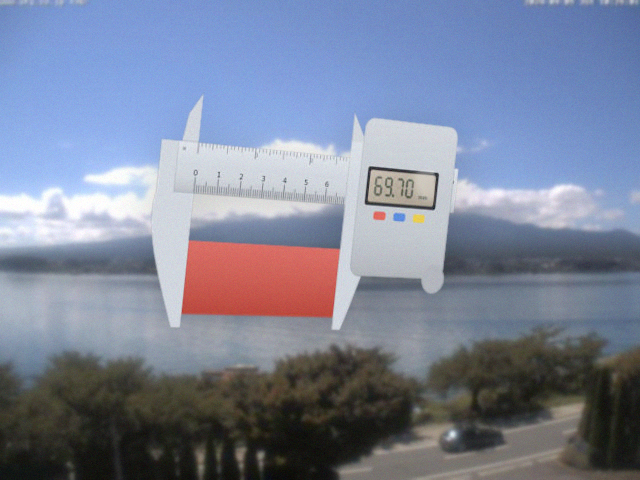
value=69.70 unit=mm
